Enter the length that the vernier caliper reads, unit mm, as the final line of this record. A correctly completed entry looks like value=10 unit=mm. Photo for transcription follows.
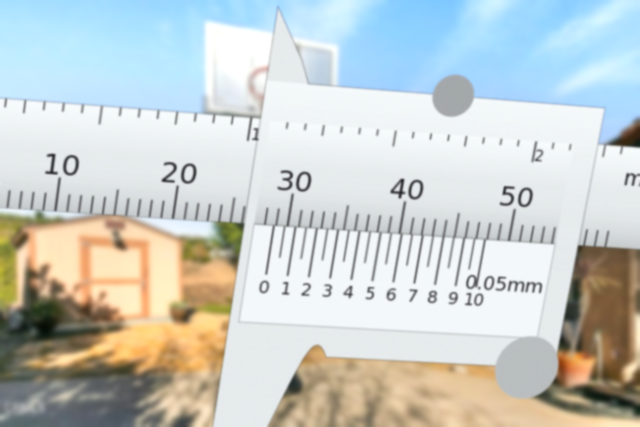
value=28.8 unit=mm
